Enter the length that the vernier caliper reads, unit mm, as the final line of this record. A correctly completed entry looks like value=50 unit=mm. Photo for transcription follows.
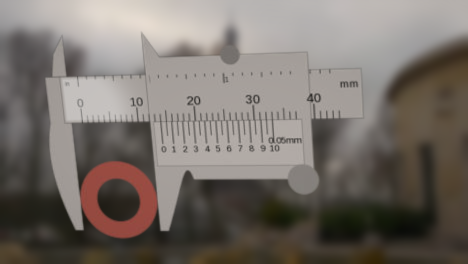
value=14.0 unit=mm
